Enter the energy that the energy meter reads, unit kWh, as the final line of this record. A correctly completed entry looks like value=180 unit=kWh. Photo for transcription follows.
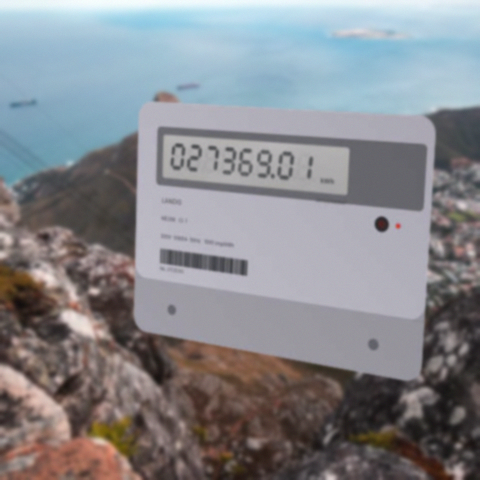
value=27369.01 unit=kWh
